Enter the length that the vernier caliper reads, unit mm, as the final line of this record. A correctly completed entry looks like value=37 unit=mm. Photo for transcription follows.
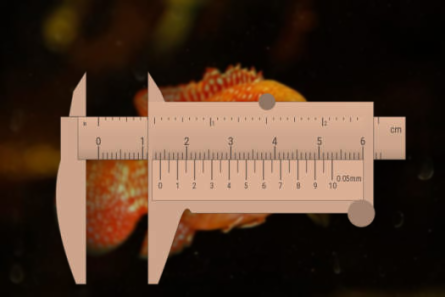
value=14.0 unit=mm
